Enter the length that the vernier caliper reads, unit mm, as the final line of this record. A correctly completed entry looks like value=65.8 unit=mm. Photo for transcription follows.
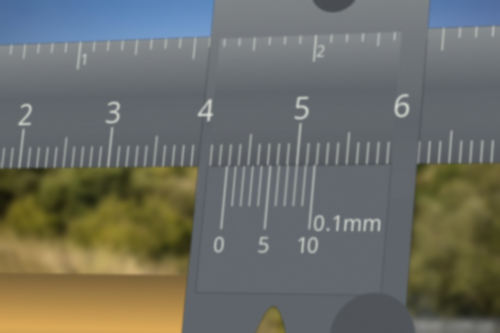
value=42.8 unit=mm
